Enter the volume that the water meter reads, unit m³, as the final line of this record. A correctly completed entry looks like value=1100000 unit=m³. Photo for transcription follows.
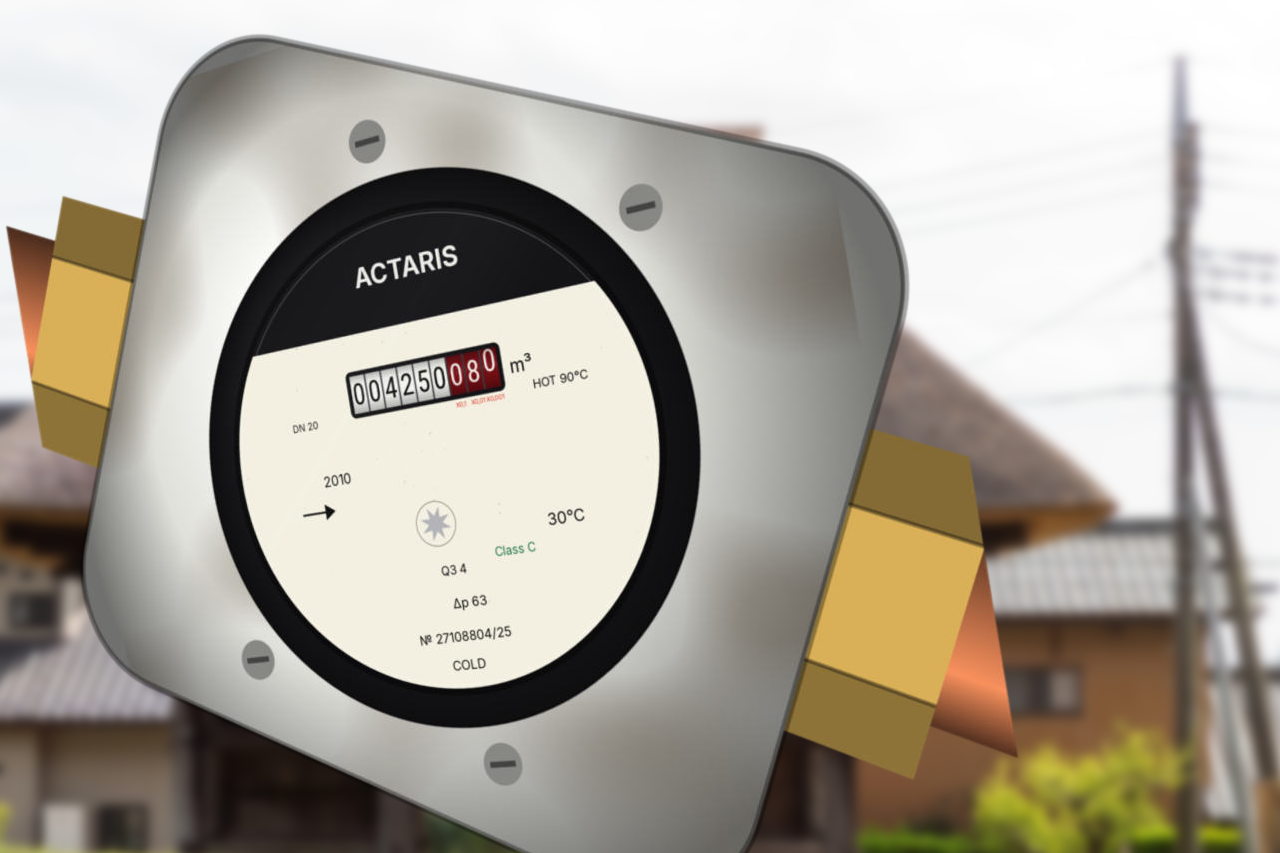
value=4250.080 unit=m³
